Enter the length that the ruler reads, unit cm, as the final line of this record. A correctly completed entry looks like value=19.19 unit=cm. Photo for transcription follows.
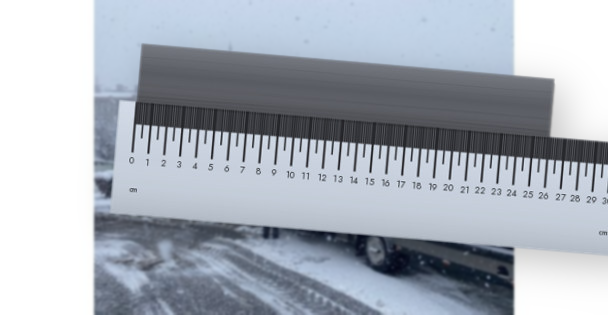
value=26 unit=cm
